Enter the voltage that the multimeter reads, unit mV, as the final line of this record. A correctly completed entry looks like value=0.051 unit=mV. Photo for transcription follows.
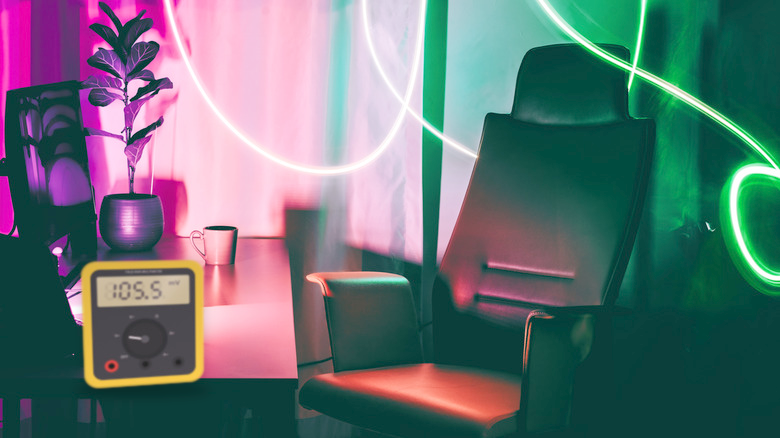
value=105.5 unit=mV
